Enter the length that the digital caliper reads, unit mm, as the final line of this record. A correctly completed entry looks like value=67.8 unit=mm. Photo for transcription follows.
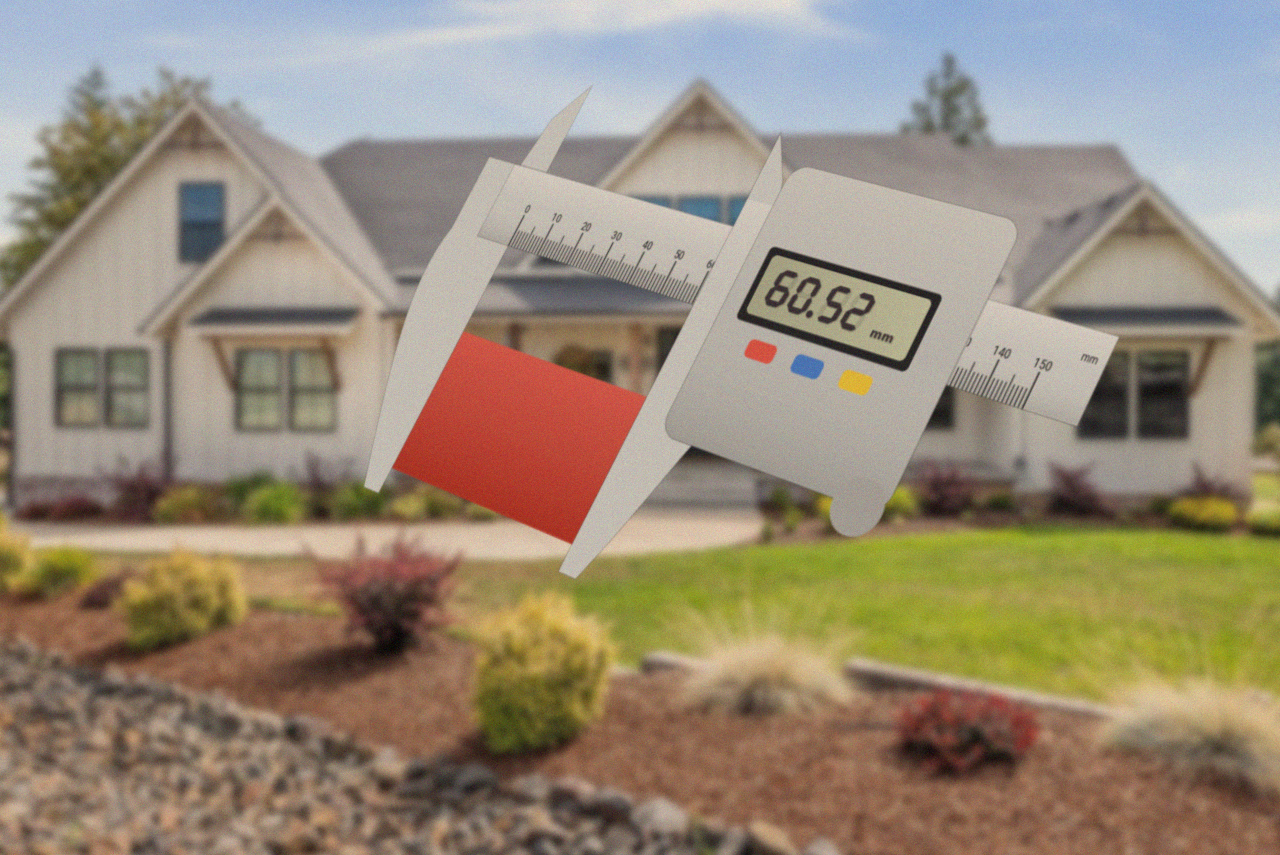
value=60.52 unit=mm
